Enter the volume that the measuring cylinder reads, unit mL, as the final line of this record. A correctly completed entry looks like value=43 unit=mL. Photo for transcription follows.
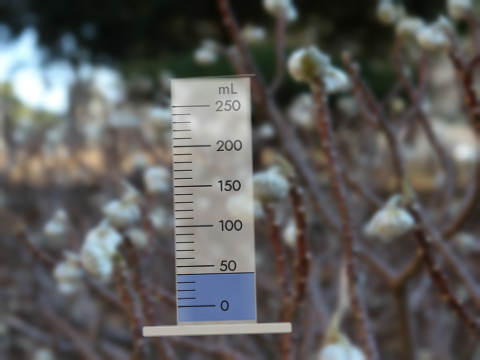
value=40 unit=mL
